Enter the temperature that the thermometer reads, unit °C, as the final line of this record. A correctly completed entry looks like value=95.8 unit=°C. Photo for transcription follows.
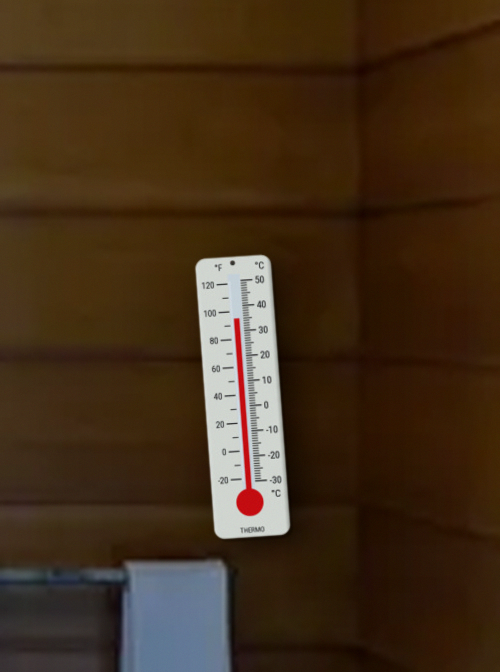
value=35 unit=°C
